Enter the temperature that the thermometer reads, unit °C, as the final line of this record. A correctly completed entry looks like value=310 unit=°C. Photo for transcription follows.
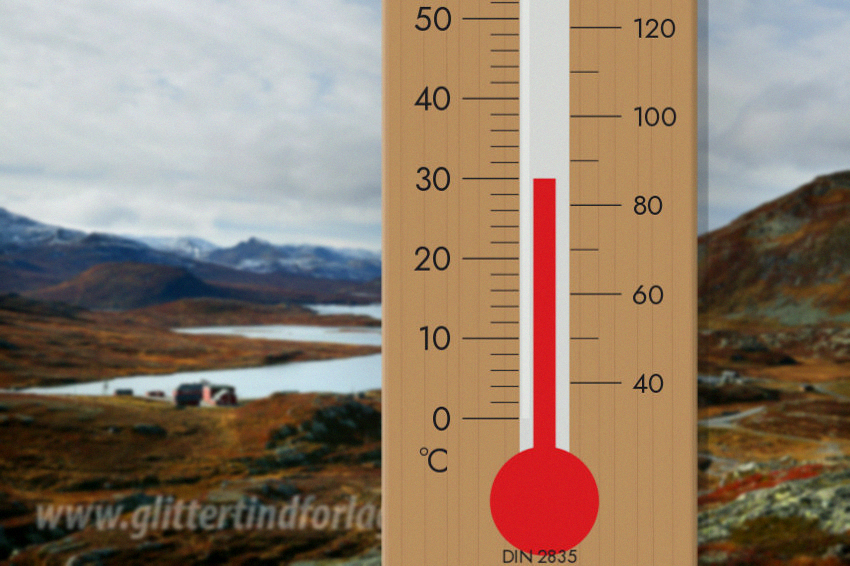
value=30 unit=°C
